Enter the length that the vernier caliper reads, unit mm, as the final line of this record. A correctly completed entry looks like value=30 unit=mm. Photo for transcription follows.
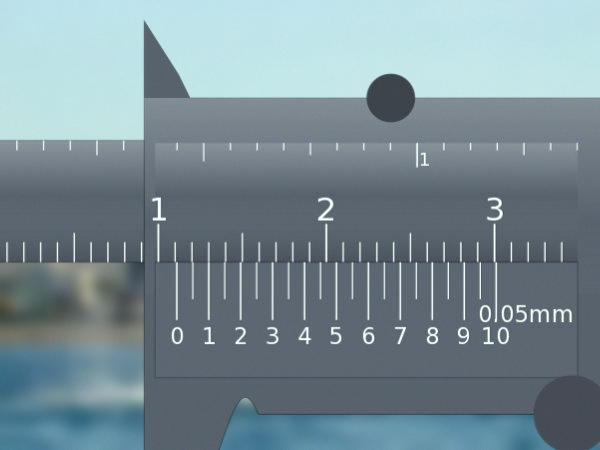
value=11.1 unit=mm
